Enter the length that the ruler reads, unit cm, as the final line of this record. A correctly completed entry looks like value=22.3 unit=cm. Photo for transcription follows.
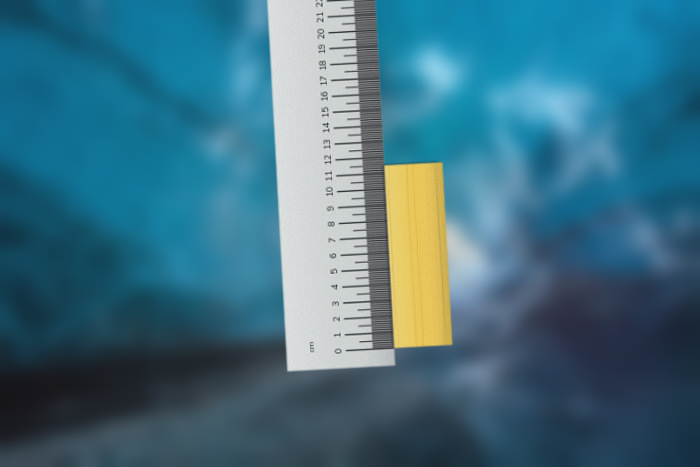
value=11.5 unit=cm
